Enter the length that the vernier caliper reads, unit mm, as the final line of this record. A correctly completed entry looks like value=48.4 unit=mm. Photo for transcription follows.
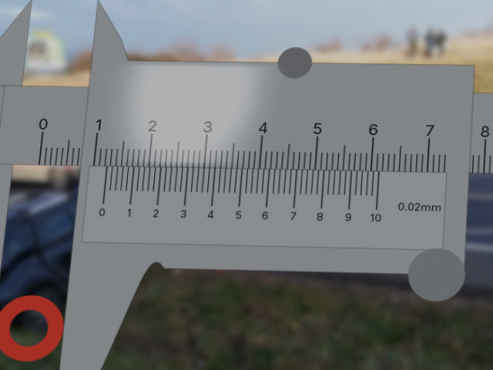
value=12.4 unit=mm
